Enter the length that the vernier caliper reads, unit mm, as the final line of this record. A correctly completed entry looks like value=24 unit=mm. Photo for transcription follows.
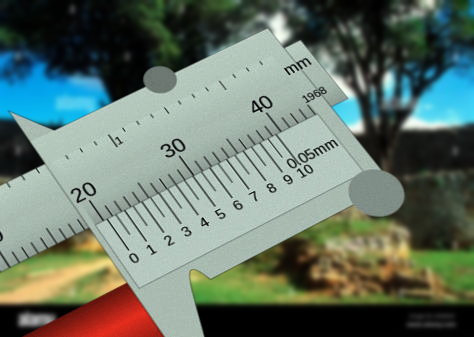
value=20.4 unit=mm
